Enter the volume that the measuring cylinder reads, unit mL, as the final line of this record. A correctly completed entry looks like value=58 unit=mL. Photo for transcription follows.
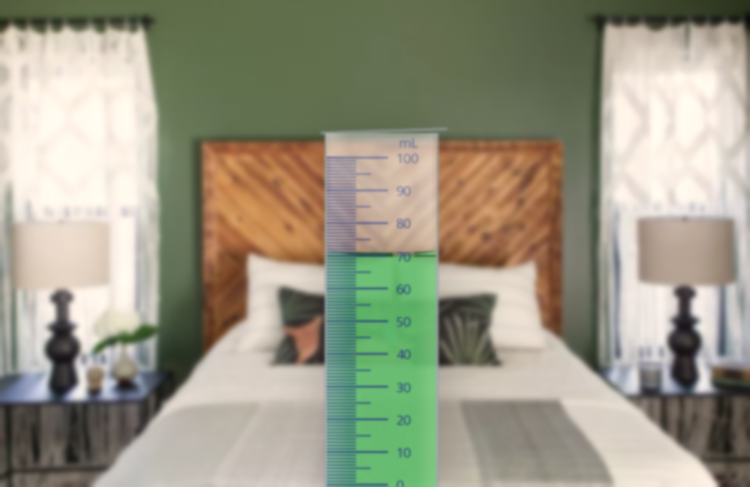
value=70 unit=mL
